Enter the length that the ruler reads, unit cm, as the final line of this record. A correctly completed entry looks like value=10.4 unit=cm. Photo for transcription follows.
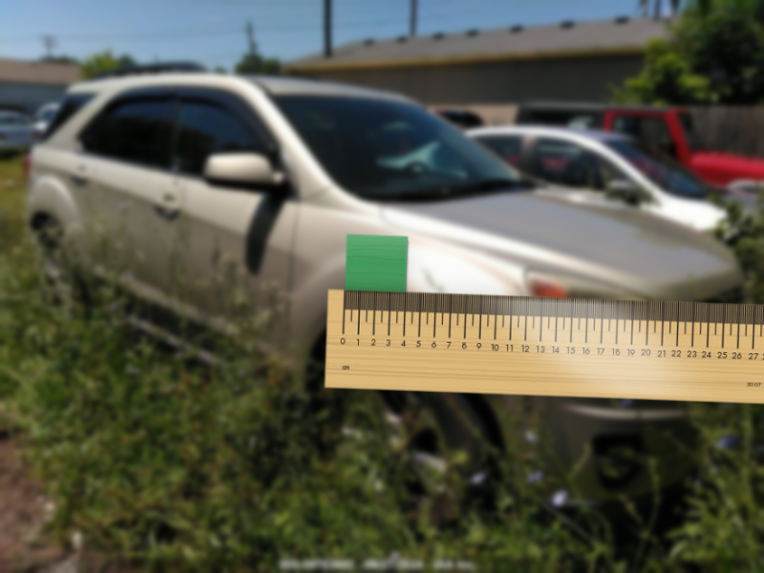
value=4 unit=cm
